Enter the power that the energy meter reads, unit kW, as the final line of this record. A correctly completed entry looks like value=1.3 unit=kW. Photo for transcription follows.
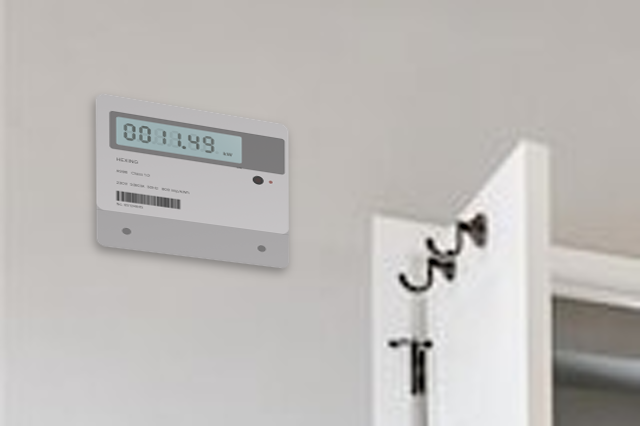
value=11.49 unit=kW
